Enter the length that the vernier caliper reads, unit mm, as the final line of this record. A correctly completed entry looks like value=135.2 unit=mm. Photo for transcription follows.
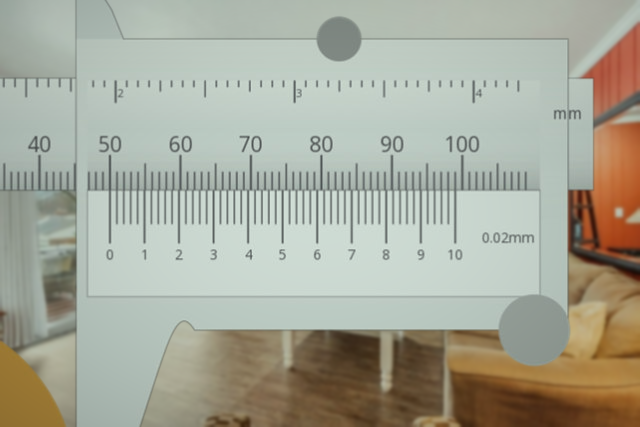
value=50.0 unit=mm
